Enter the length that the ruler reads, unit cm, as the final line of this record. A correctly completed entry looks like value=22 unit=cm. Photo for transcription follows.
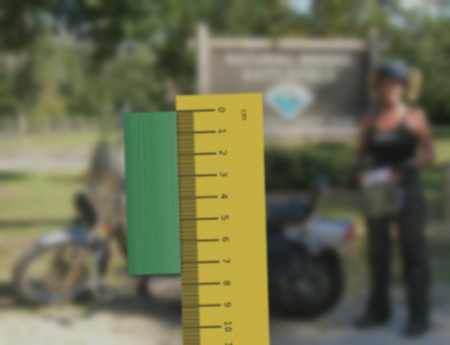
value=7.5 unit=cm
